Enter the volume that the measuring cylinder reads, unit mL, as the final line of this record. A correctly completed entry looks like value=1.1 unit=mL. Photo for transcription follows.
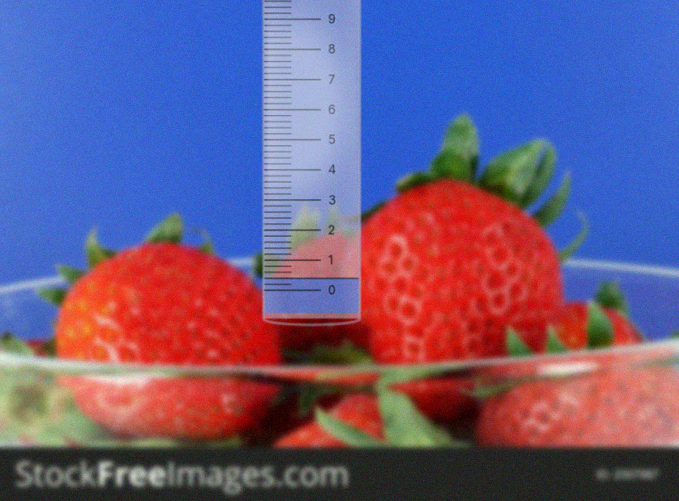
value=0.4 unit=mL
